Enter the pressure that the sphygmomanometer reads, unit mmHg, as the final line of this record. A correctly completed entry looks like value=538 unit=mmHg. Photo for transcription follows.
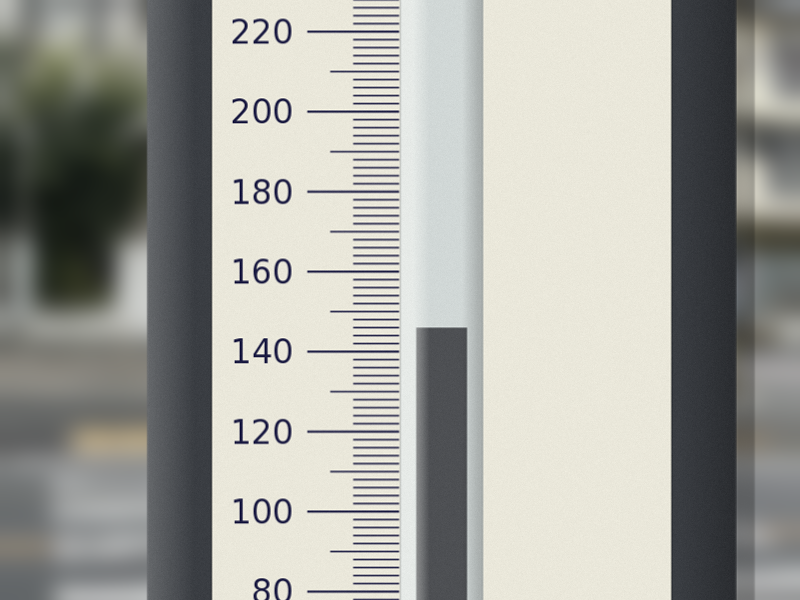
value=146 unit=mmHg
